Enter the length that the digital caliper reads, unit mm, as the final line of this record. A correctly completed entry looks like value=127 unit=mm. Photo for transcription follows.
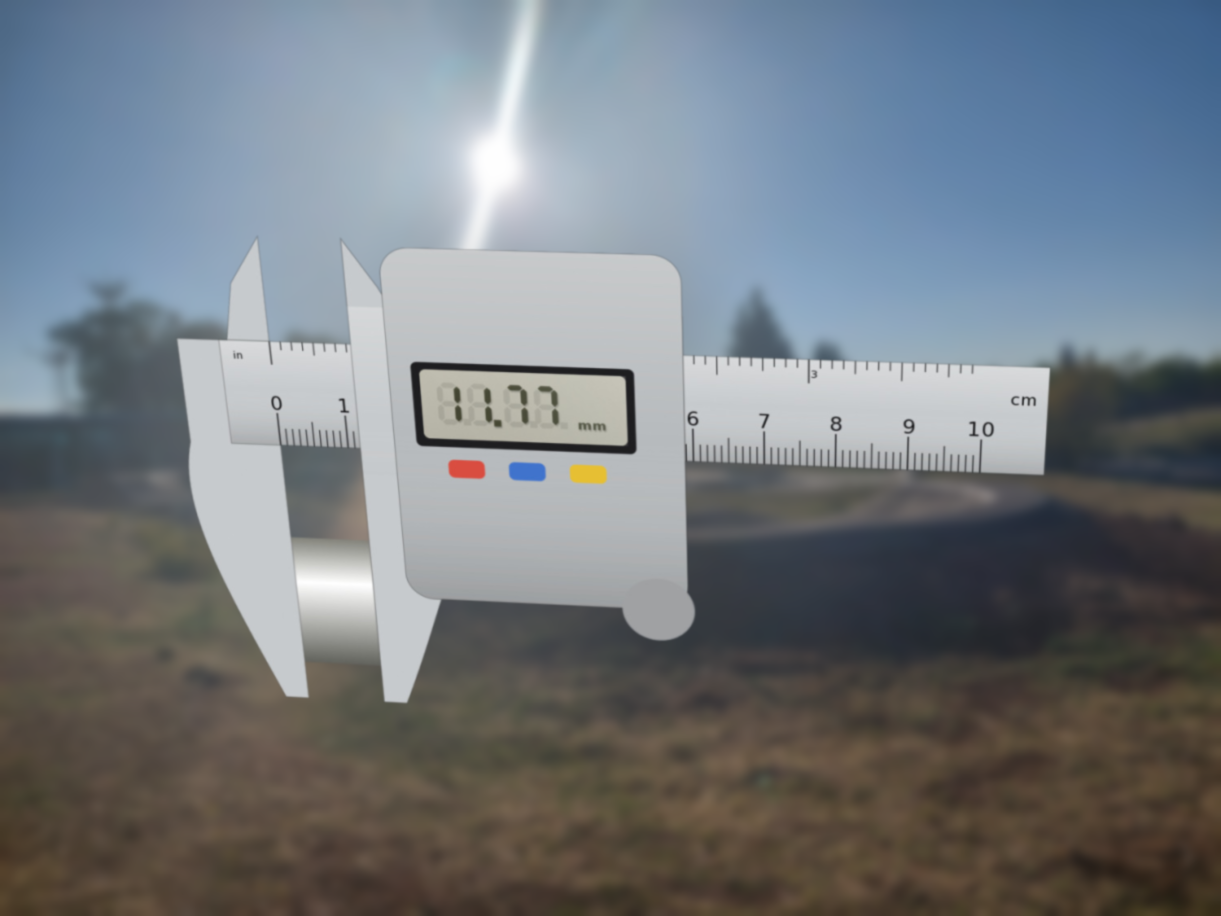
value=11.77 unit=mm
